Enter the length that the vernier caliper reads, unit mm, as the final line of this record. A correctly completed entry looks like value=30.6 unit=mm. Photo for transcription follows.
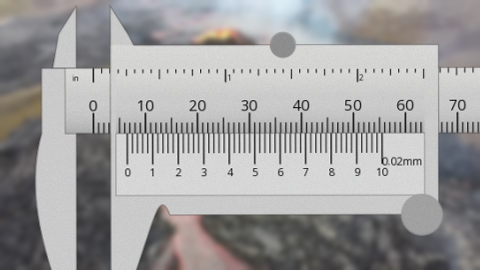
value=6.5 unit=mm
